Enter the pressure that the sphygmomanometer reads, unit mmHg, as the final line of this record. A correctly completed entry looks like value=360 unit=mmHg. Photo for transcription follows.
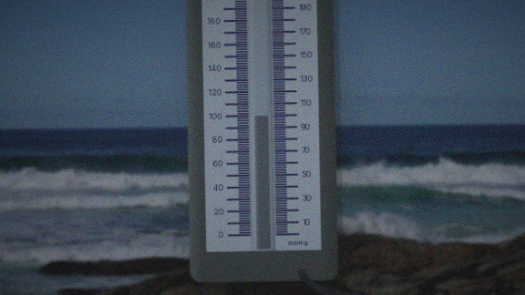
value=100 unit=mmHg
